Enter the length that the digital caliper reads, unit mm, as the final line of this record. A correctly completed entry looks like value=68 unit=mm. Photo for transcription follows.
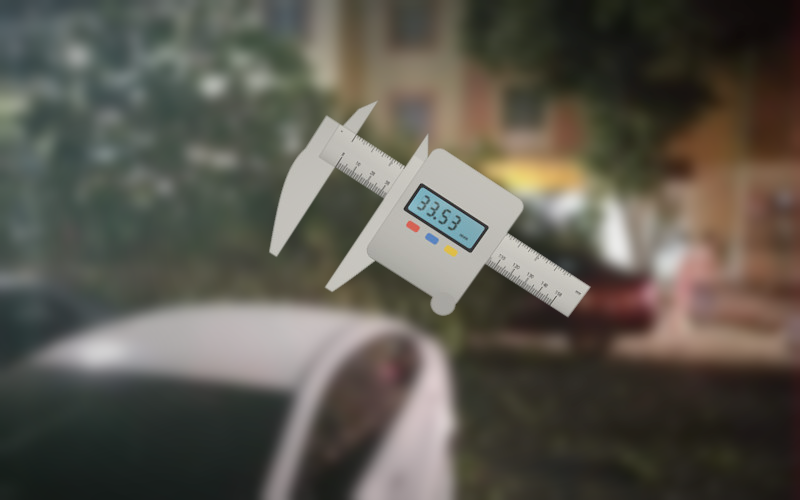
value=33.53 unit=mm
